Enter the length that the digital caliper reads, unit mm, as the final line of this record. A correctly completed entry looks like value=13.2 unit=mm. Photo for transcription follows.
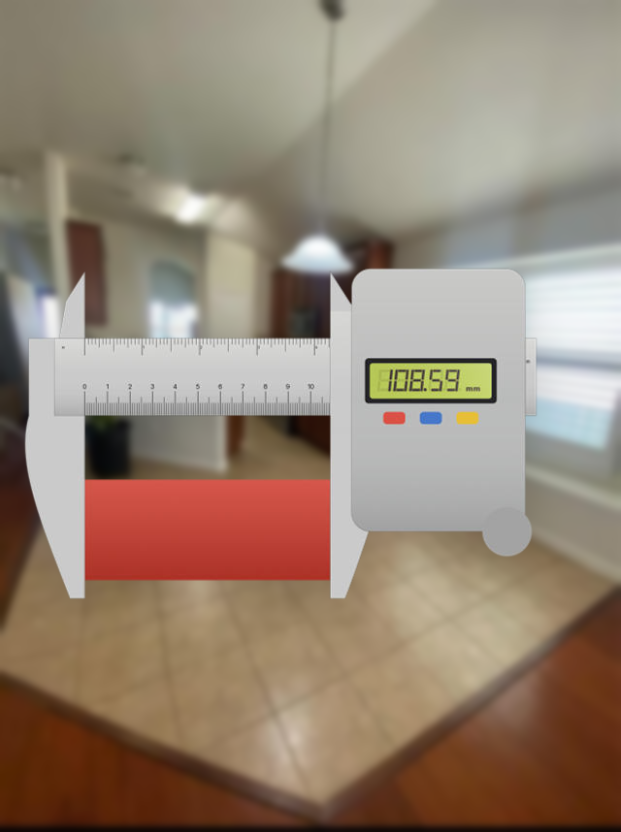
value=108.59 unit=mm
